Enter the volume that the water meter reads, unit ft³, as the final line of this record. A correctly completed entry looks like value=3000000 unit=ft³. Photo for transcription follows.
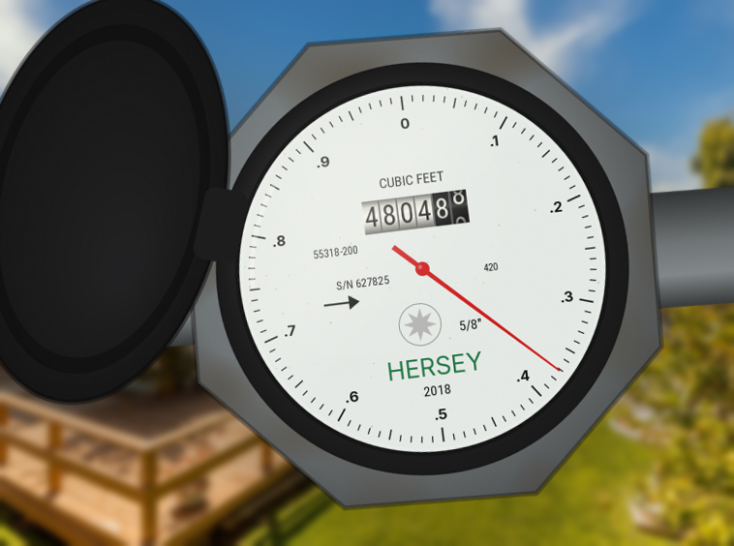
value=480488.37 unit=ft³
